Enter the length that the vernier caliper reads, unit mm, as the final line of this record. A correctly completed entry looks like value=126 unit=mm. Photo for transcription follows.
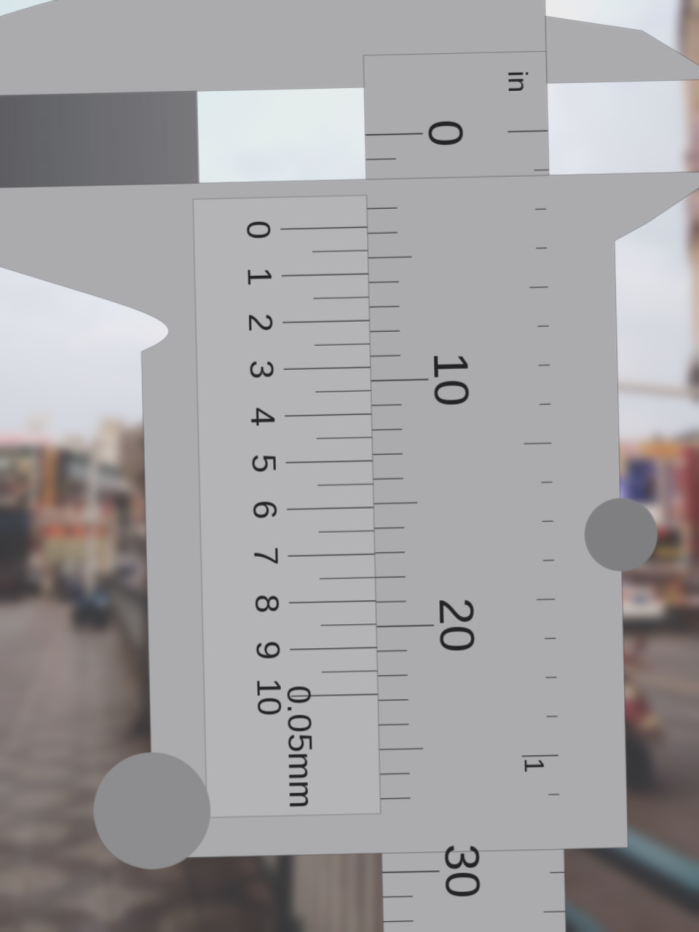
value=3.75 unit=mm
